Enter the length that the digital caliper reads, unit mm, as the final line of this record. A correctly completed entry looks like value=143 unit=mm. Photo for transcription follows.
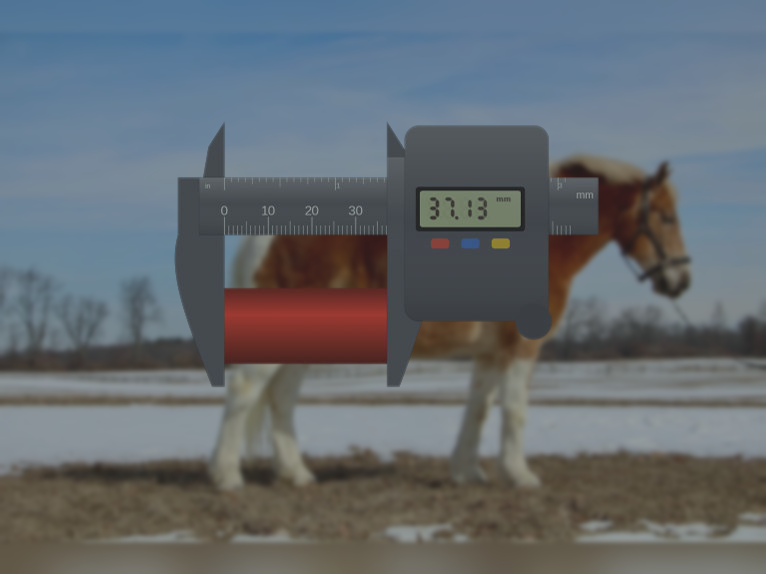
value=37.13 unit=mm
